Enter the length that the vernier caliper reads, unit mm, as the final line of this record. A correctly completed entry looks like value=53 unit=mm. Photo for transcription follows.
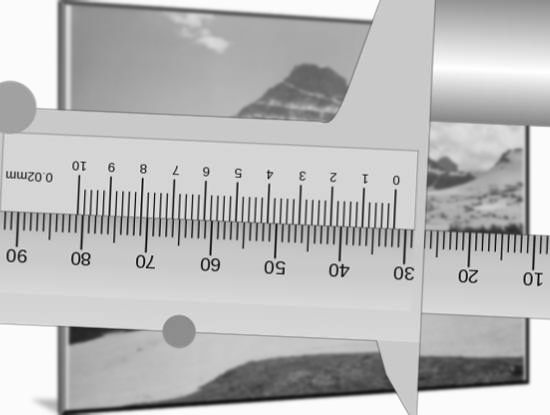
value=31.8 unit=mm
